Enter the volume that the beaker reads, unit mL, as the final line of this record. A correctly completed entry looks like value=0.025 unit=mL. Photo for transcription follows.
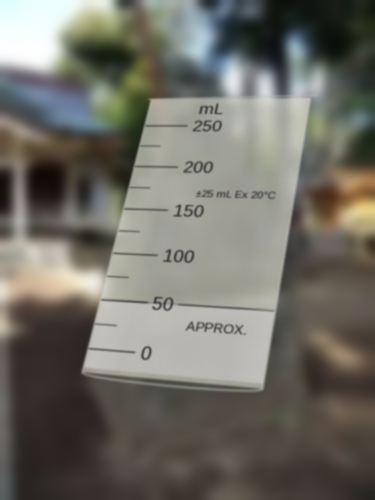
value=50 unit=mL
